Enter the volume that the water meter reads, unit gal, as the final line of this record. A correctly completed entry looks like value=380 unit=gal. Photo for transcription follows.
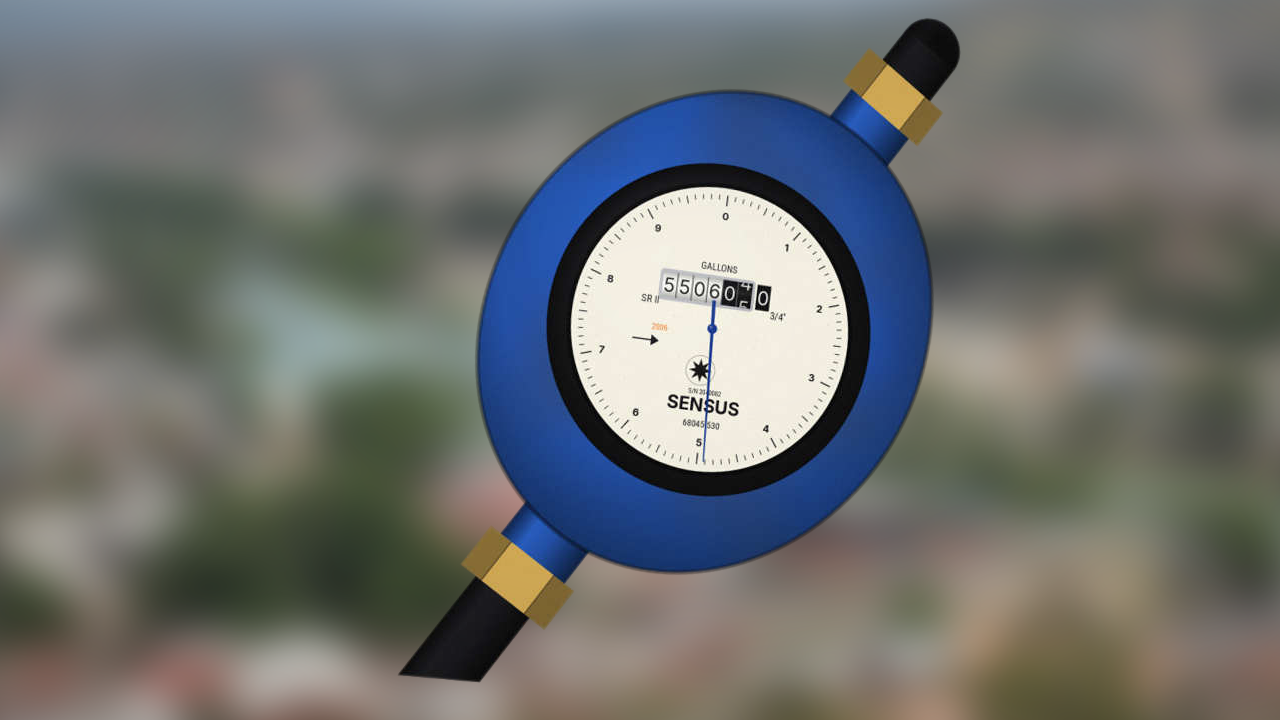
value=5506044.9 unit=gal
